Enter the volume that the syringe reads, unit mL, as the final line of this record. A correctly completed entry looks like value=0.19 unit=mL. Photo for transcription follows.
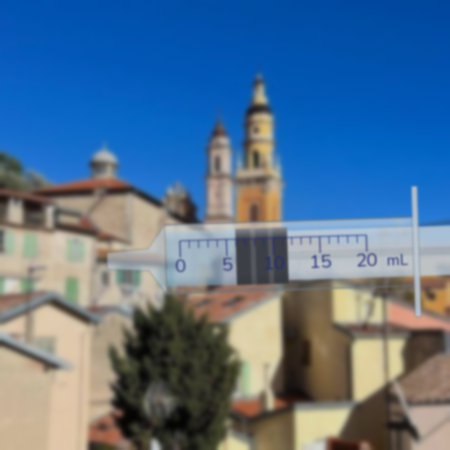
value=6 unit=mL
